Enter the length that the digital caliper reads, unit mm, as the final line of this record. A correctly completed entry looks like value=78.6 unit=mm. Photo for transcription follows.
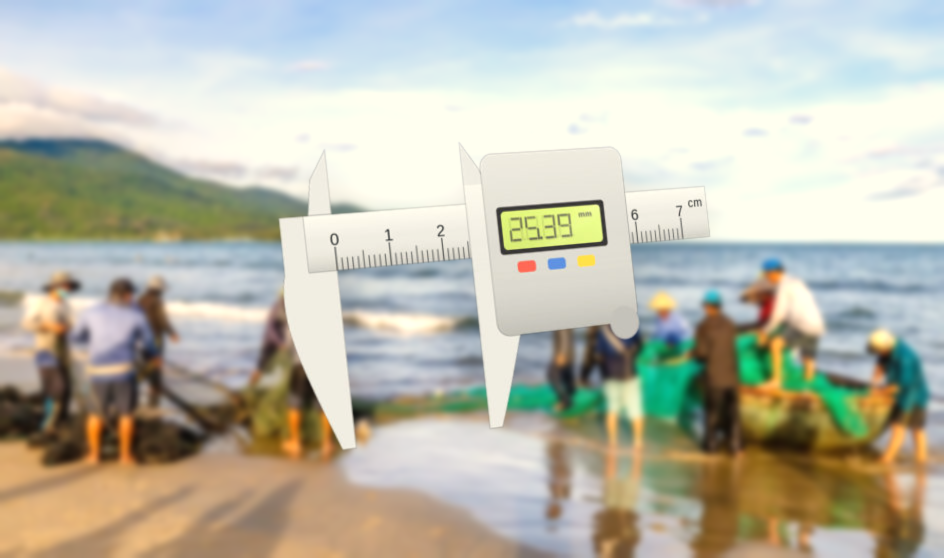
value=25.39 unit=mm
